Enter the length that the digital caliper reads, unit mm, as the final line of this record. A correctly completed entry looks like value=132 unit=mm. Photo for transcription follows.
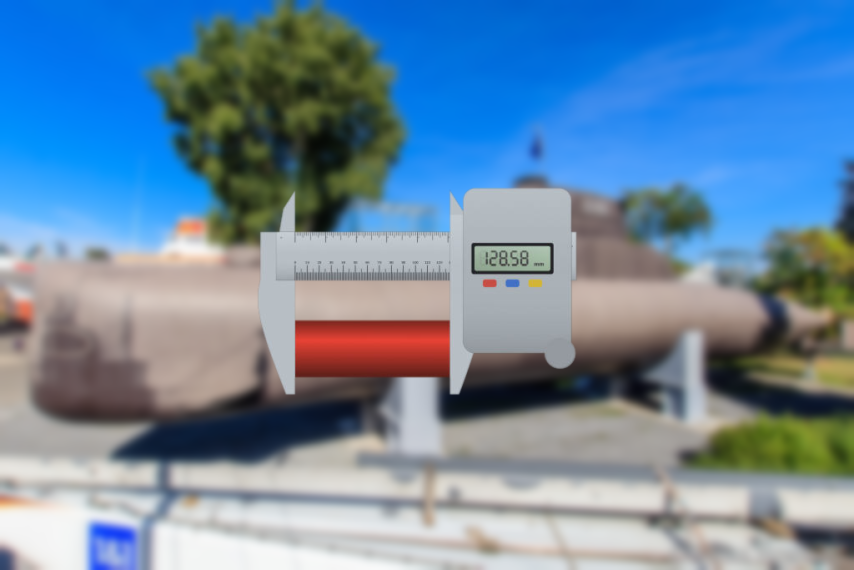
value=128.58 unit=mm
